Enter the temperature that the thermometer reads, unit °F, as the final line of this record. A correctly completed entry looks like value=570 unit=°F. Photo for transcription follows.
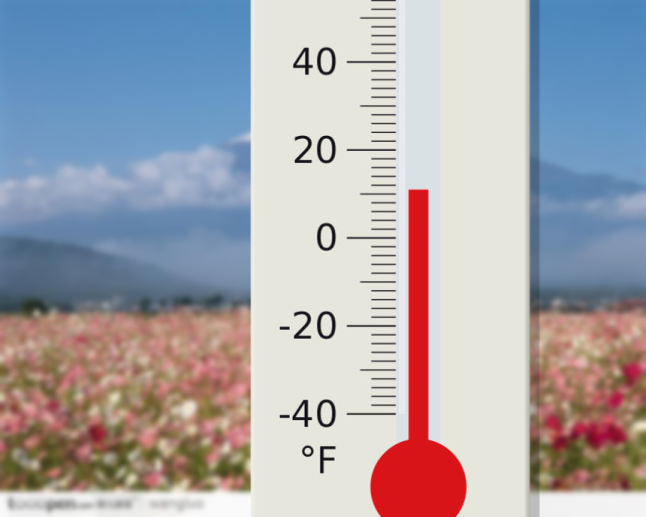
value=11 unit=°F
